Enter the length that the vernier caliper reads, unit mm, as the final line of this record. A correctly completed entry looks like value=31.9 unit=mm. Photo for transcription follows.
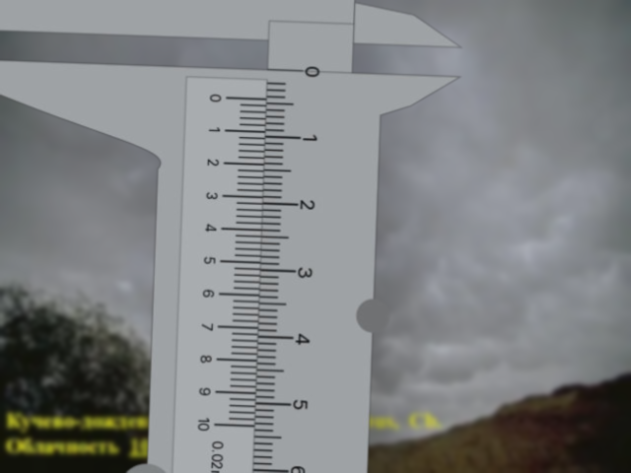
value=4.4 unit=mm
